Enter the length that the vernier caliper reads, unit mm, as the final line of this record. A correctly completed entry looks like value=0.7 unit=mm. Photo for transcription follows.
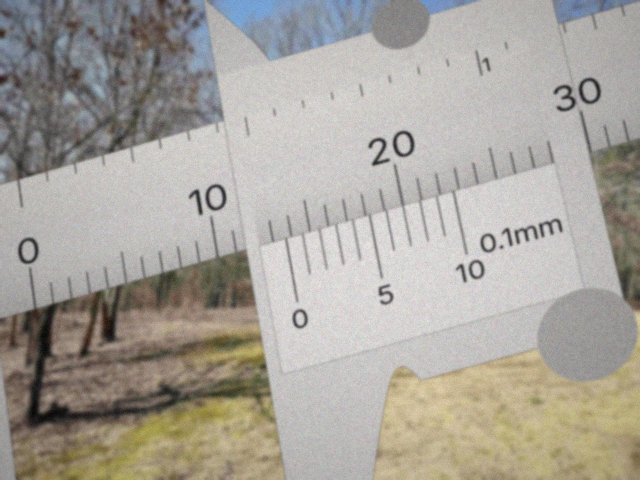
value=13.7 unit=mm
